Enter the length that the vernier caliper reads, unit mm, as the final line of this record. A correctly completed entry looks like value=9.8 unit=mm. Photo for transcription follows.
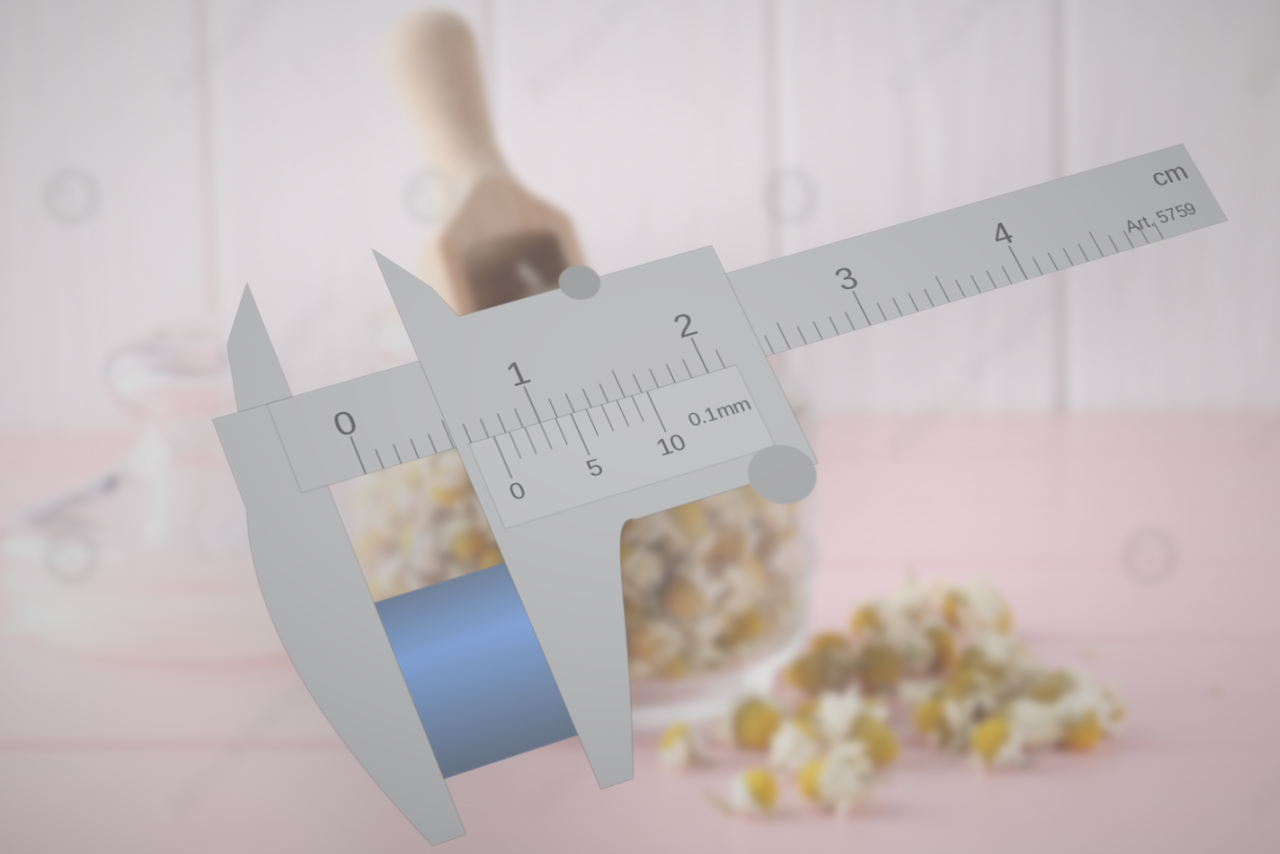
value=7.3 unit=mm
